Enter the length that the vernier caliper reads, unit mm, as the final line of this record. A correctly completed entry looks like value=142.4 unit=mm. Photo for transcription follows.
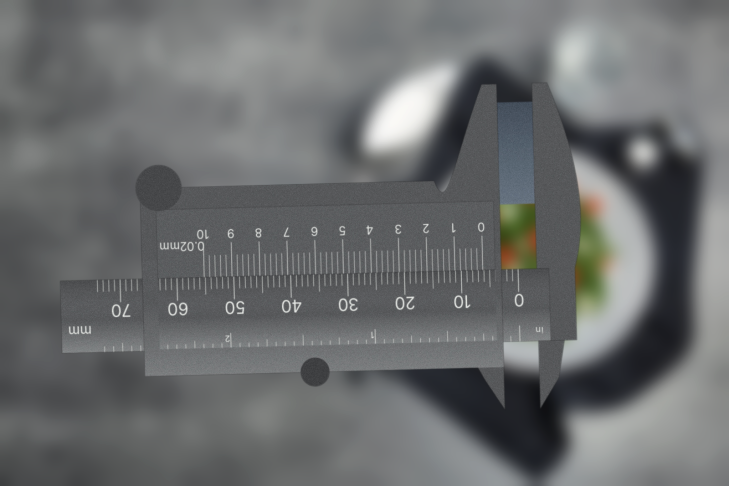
value=6.2 unit=mm
